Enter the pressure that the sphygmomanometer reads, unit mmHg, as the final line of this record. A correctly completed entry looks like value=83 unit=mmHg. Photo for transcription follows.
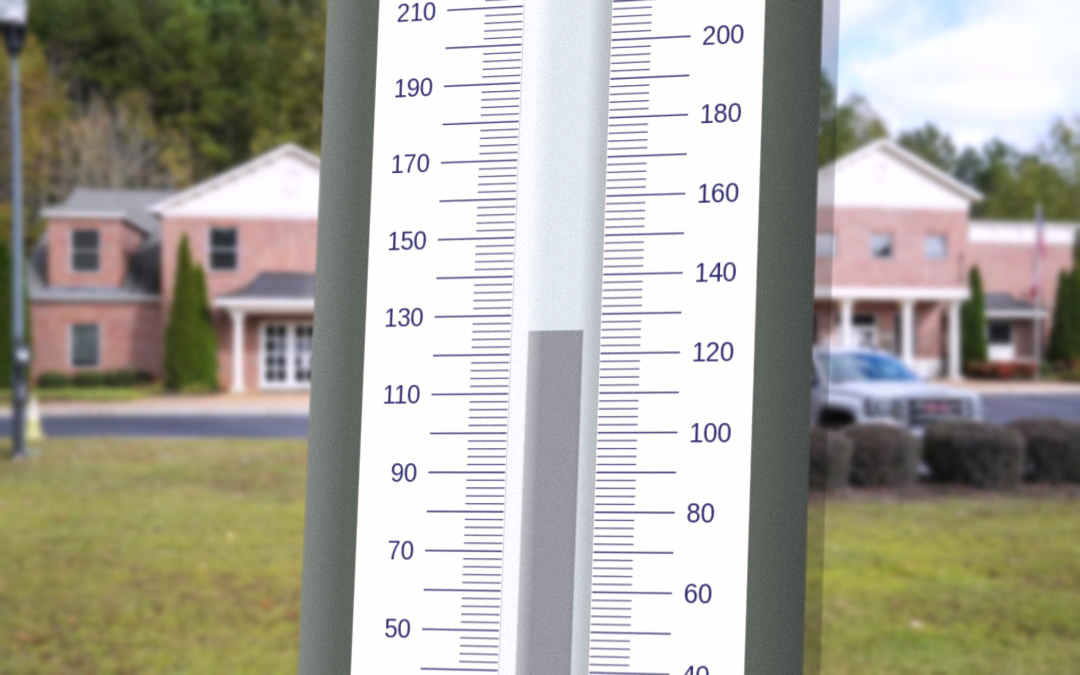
value=126 unit=mmHg
